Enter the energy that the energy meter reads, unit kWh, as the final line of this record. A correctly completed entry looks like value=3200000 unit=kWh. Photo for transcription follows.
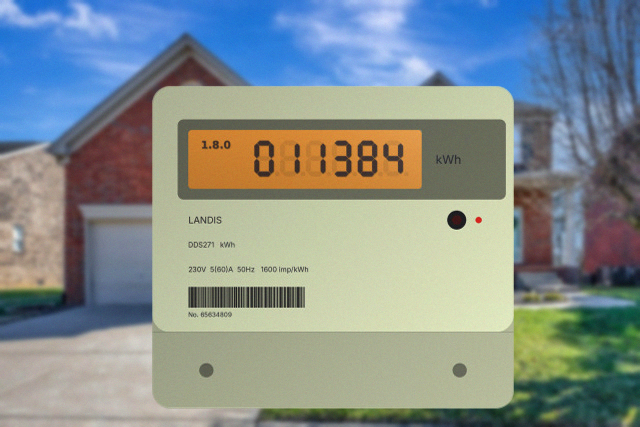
value=11384 unit=kWh
